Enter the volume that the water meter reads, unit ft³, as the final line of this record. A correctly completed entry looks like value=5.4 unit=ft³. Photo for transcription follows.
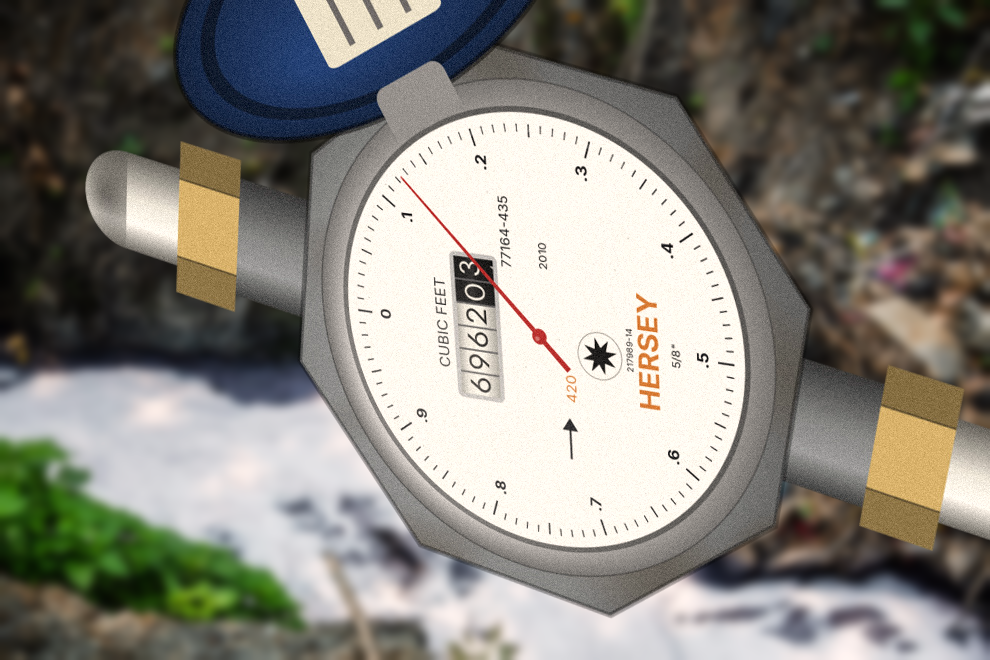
value=696203.12 unit=ft³
